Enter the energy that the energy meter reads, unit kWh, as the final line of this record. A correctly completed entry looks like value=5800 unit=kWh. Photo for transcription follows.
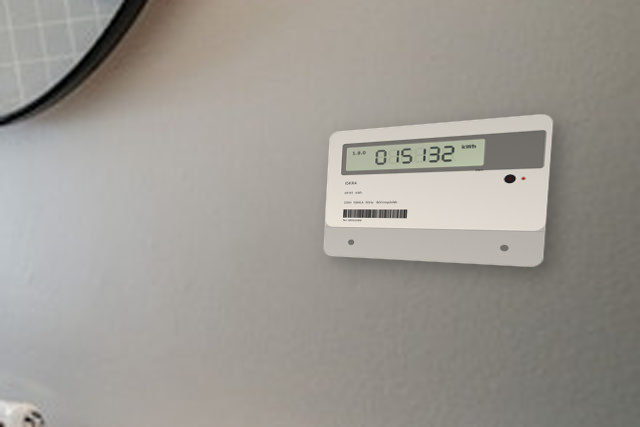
value=15132 unit=kWh
